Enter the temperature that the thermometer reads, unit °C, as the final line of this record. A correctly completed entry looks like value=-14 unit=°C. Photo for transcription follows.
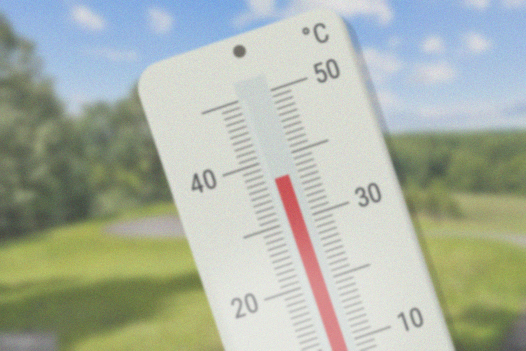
value=37 unit=°C
